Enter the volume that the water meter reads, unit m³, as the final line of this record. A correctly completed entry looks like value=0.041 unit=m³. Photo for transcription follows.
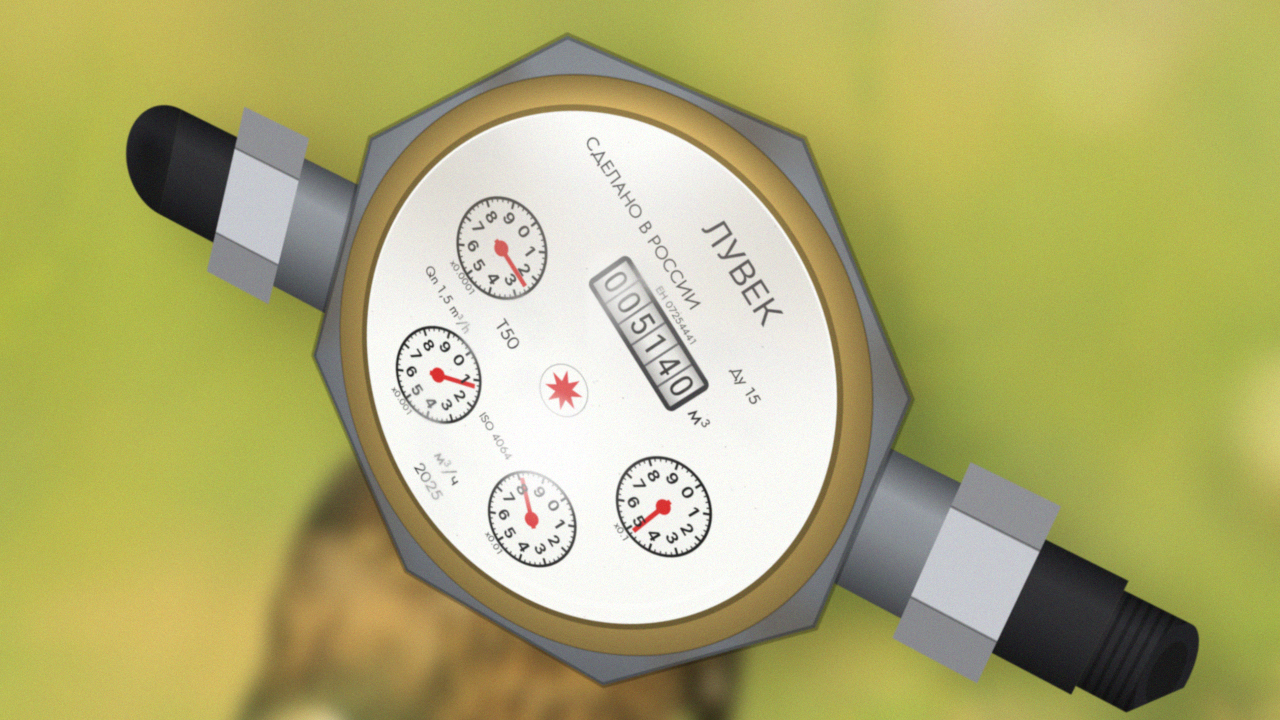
value=5140.4812 unit=m³
